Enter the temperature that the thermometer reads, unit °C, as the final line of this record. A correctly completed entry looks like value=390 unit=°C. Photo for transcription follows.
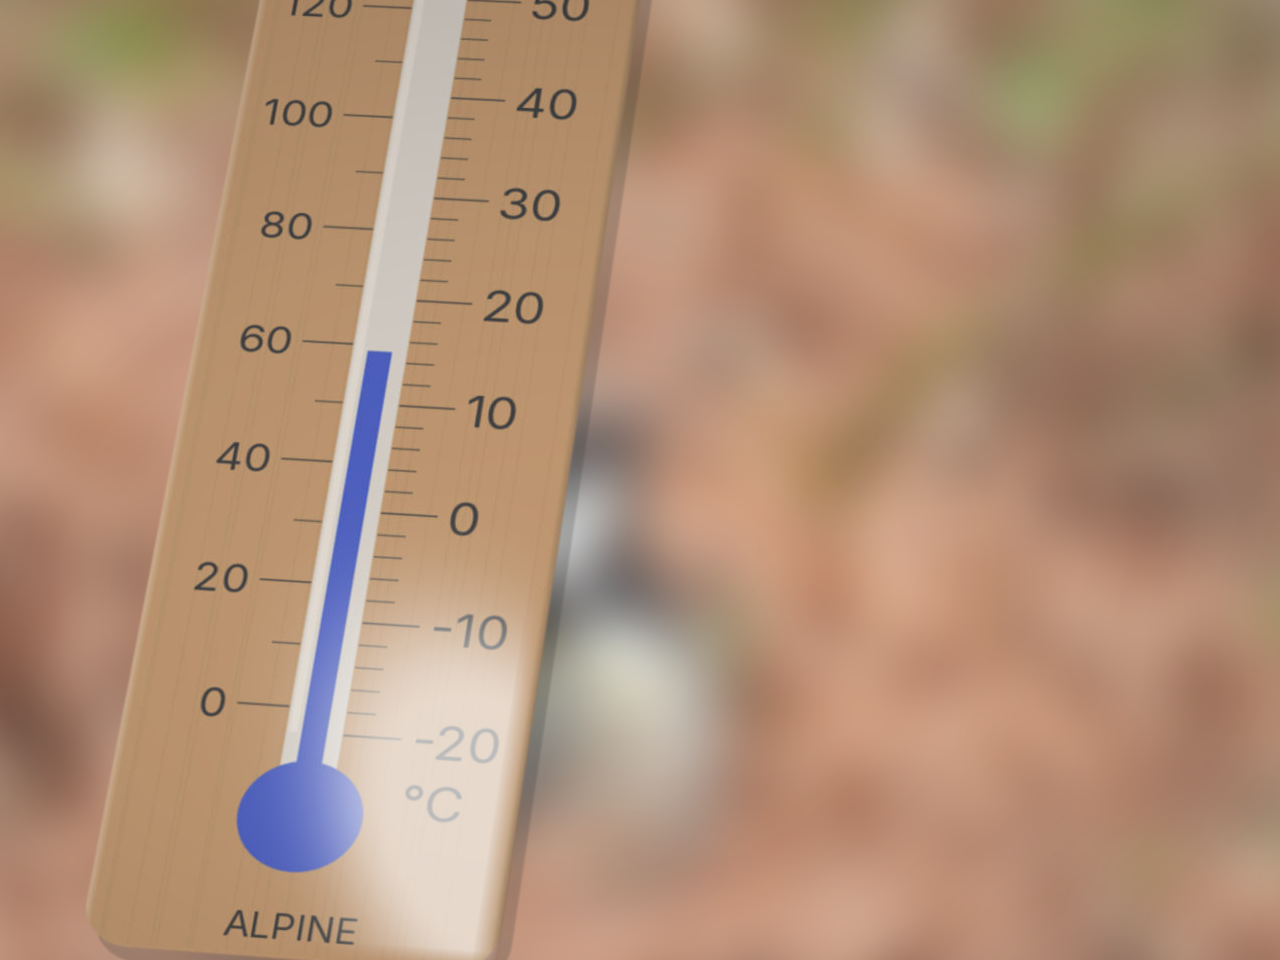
value=15 unit=°C
